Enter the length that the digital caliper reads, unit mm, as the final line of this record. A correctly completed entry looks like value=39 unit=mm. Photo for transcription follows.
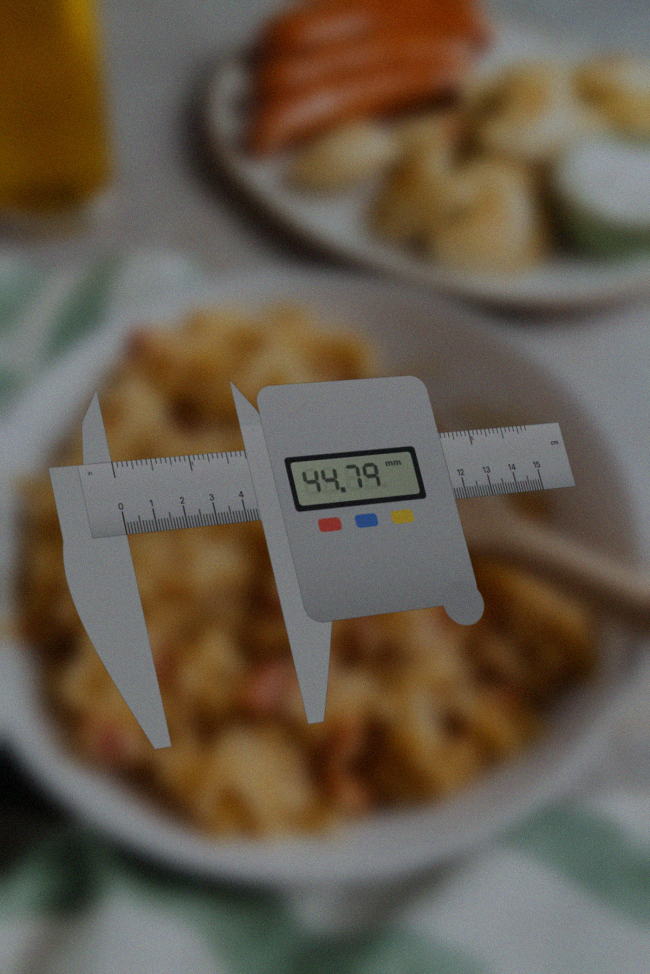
value=44.79 unit=mm
